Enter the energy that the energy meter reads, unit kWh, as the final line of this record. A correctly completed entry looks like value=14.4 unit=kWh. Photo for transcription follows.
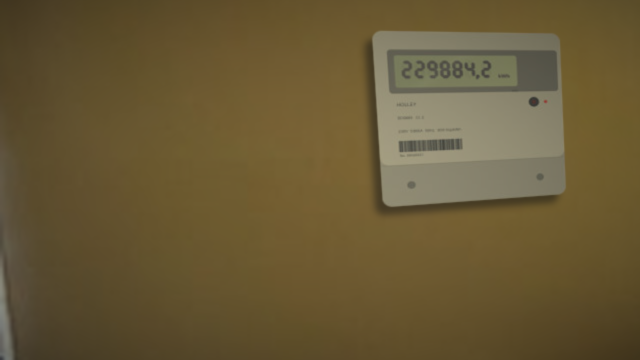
value=229884.2 unit=kWh
